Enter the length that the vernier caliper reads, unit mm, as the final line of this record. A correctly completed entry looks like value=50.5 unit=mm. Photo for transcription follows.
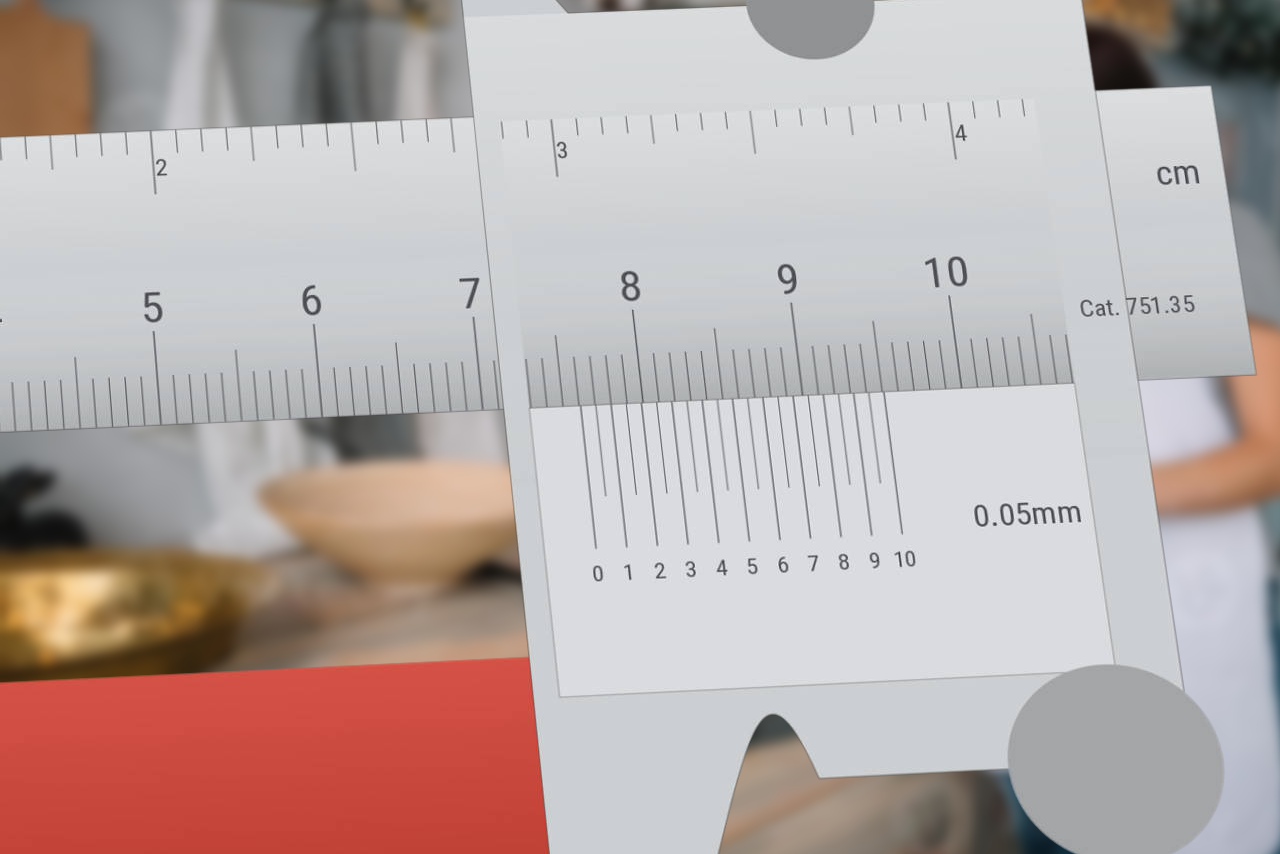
value=76.1 unit=mm
